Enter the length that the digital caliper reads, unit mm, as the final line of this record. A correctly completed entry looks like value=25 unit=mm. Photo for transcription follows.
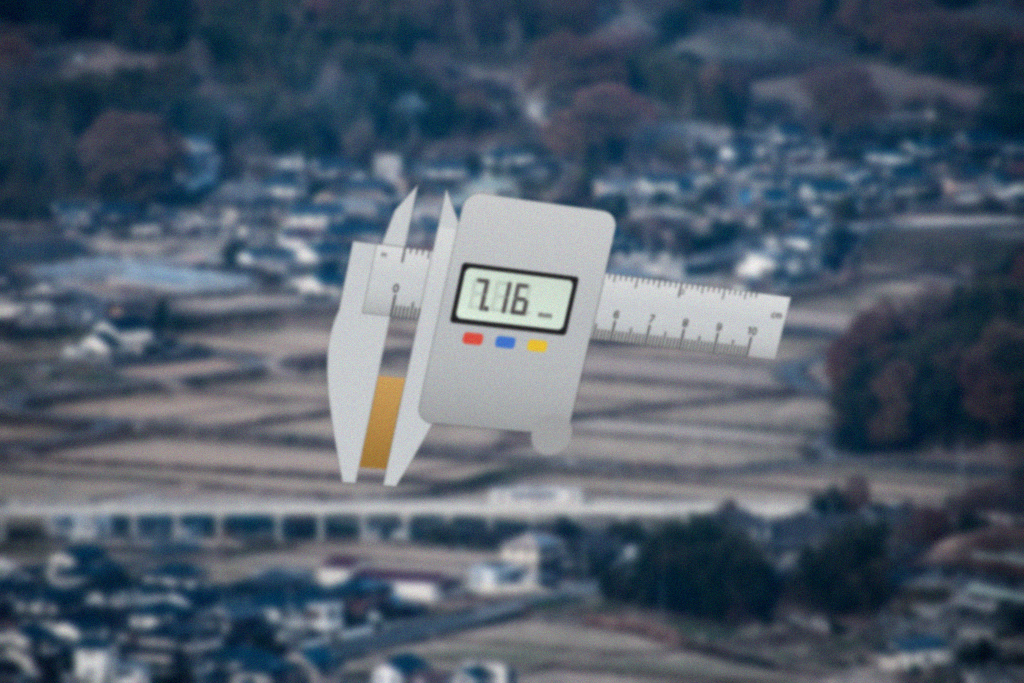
value=7.16 unit=mm
